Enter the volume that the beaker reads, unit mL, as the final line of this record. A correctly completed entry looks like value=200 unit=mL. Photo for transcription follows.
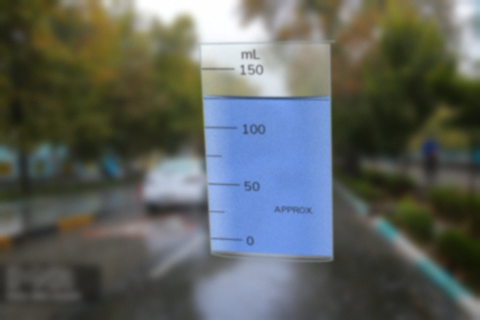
value=125 unit=mL
